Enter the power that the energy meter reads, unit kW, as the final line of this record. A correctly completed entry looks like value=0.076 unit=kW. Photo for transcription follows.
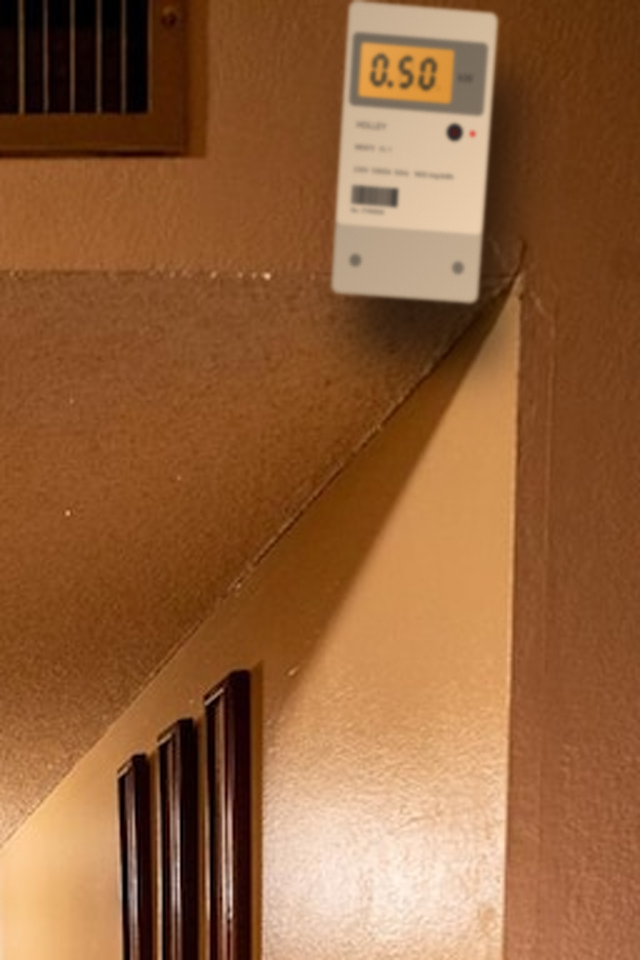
value=0.50 unit=kW
